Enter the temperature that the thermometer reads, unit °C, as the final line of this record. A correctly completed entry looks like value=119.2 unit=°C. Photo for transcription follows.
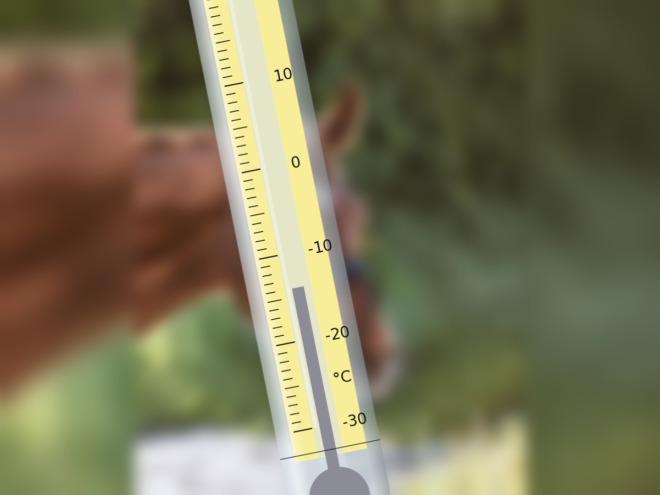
value=-14 unit=°C
